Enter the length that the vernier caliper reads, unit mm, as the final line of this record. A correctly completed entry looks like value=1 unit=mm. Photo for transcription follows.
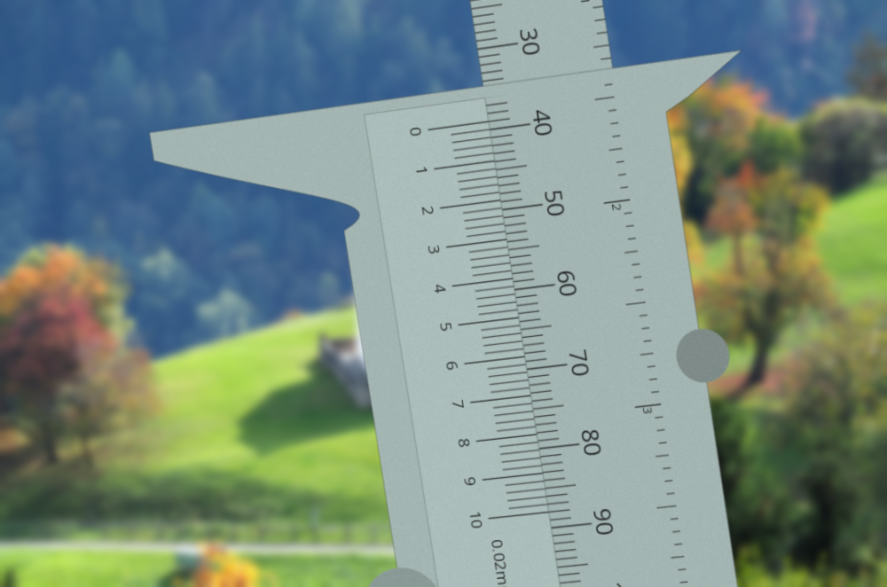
value=39.0 unit=mm
